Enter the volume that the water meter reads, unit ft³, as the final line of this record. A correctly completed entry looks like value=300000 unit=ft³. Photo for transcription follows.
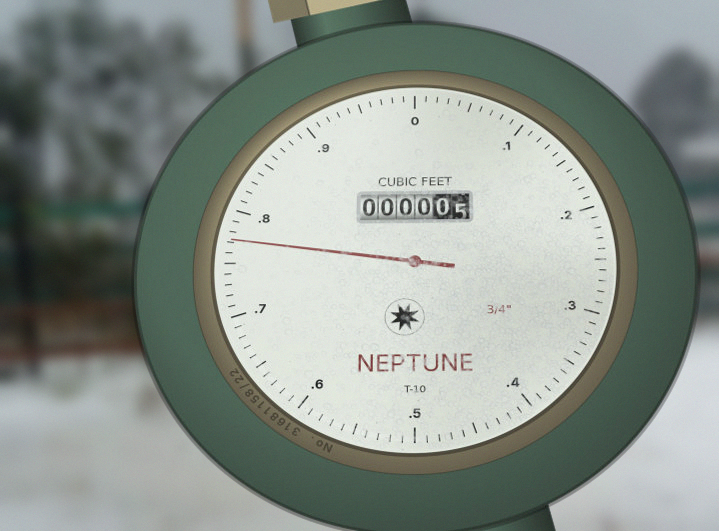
value=4.77 unit=ft³
